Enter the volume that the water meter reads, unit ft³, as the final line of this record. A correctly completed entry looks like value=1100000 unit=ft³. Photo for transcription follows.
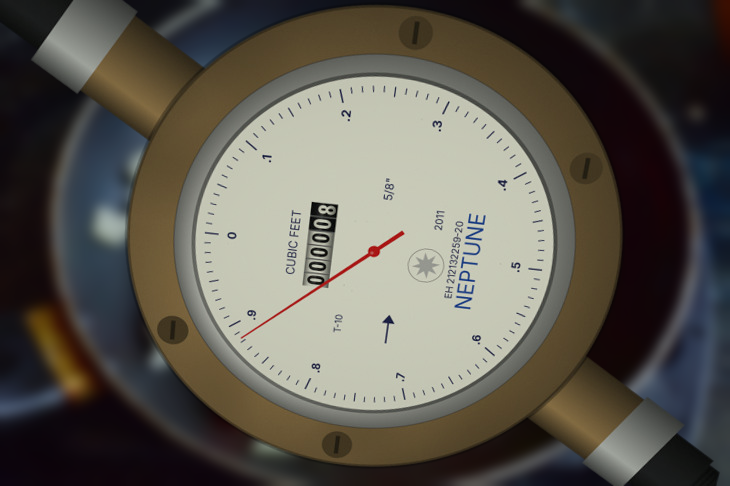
value=7.88 unit=ft³
